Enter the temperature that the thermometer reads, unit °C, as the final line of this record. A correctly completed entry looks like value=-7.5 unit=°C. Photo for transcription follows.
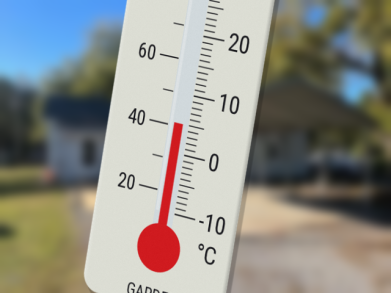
value=5 unit=°C
